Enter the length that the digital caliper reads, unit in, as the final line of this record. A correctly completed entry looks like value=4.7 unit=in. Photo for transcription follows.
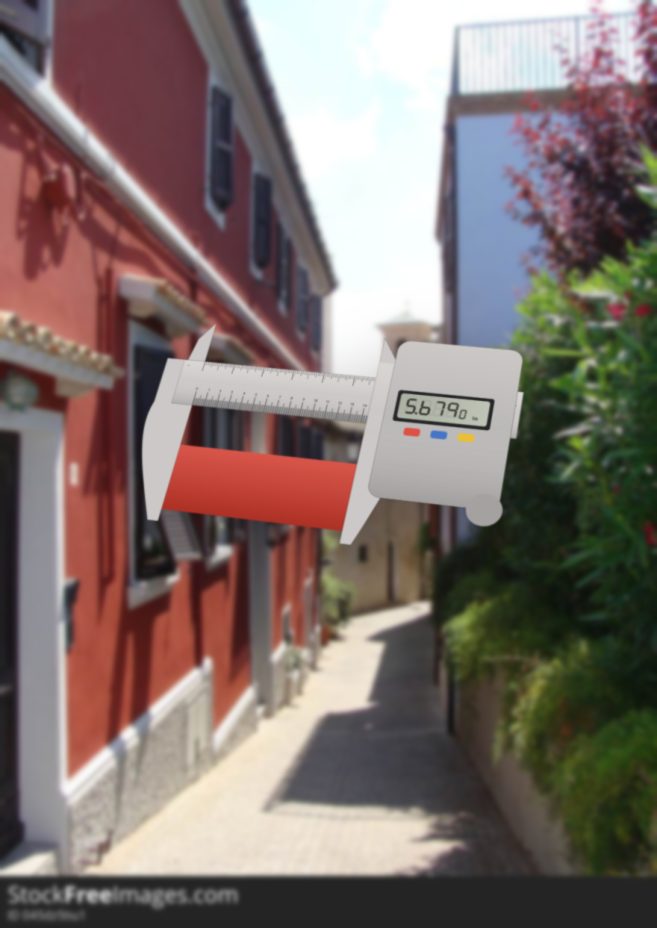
value=5.6790 unit=in
